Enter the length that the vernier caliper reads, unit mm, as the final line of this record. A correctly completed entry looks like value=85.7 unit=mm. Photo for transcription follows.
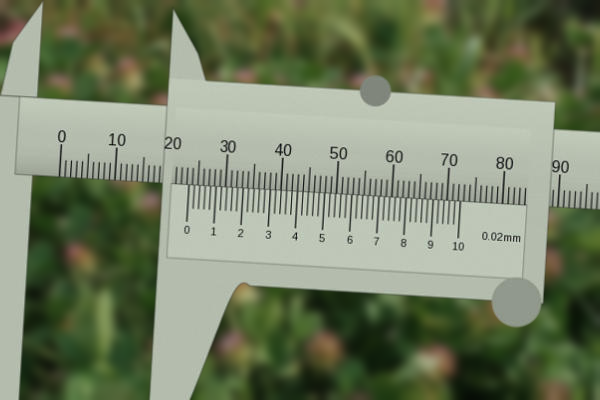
value=23.4 unit=mm
